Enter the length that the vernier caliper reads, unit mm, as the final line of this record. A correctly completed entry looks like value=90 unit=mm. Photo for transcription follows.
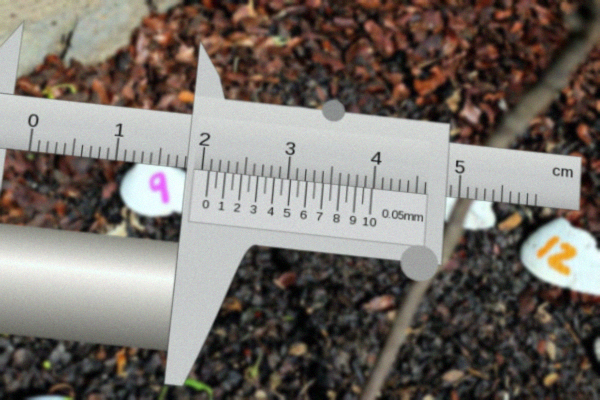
value=20.8 unit=mm
